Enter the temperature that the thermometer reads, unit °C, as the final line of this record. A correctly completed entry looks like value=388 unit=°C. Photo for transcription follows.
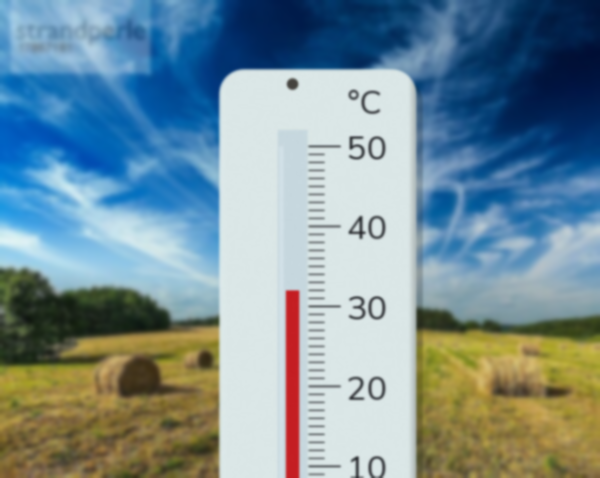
value=32 unit=°C
